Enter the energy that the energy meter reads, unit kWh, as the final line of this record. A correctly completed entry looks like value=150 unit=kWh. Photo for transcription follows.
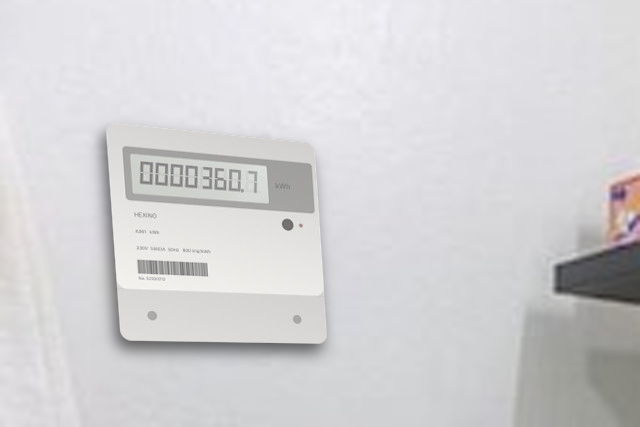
value=360.7 unit=kWh
